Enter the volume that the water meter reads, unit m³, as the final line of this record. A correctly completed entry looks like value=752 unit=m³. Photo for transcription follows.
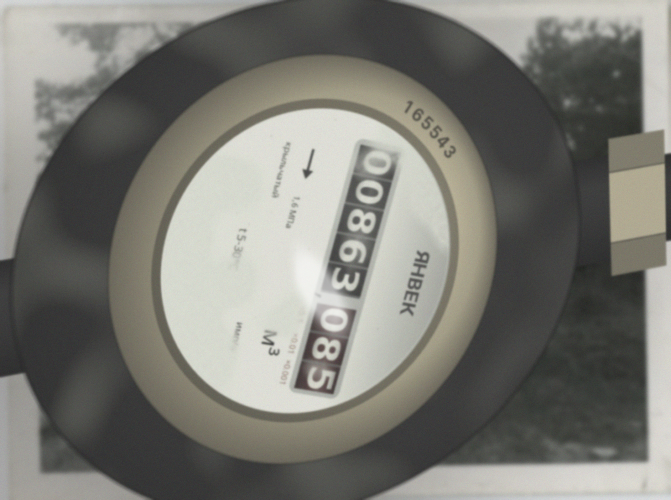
value=863.085 unit=m³
